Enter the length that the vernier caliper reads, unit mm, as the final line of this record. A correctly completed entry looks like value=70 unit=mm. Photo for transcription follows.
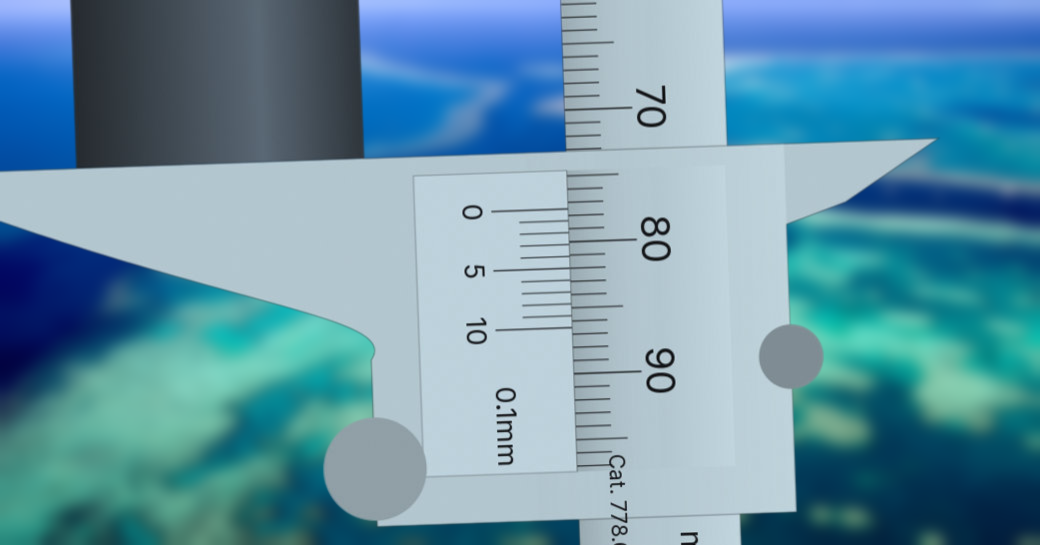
value=77.5 unit=mm
